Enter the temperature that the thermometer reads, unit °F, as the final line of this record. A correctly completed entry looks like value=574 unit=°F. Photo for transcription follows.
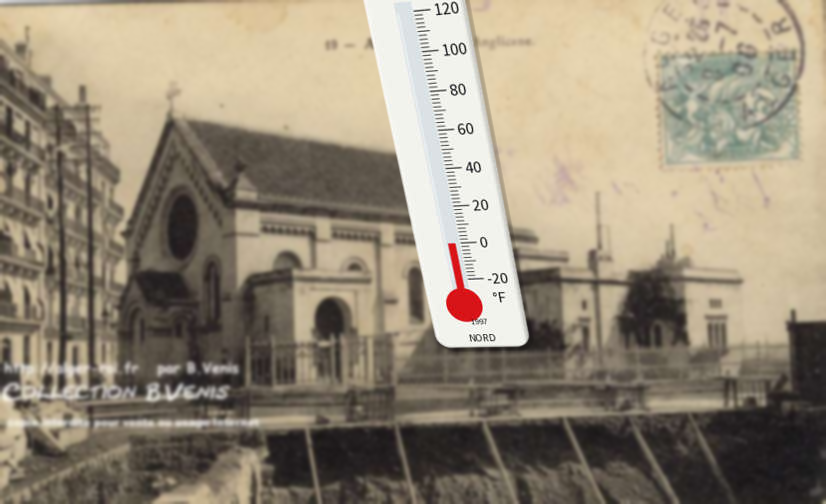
value=0 unit=°F
